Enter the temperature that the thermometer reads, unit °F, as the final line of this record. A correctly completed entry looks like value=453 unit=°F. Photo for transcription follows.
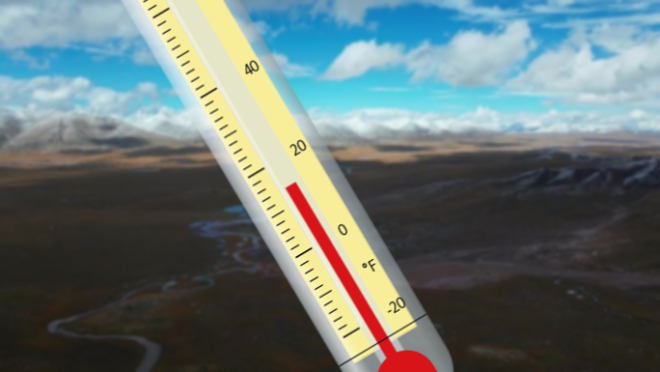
value=14 unit=°F
